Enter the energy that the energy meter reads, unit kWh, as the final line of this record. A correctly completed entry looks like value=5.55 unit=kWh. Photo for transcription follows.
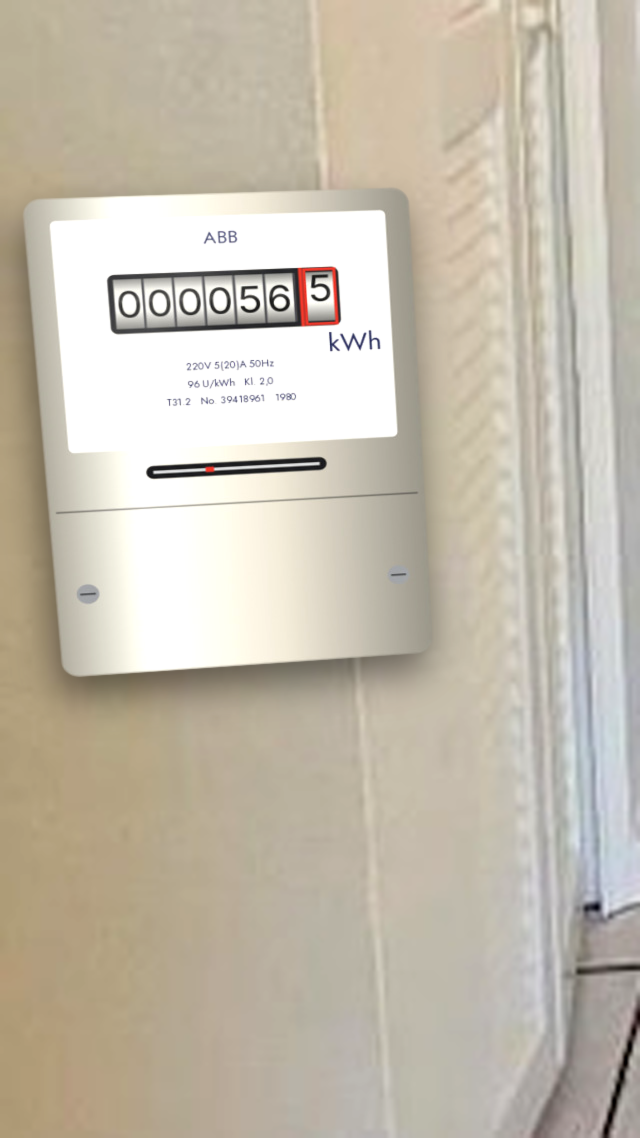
value=56.5 unit=kWh
